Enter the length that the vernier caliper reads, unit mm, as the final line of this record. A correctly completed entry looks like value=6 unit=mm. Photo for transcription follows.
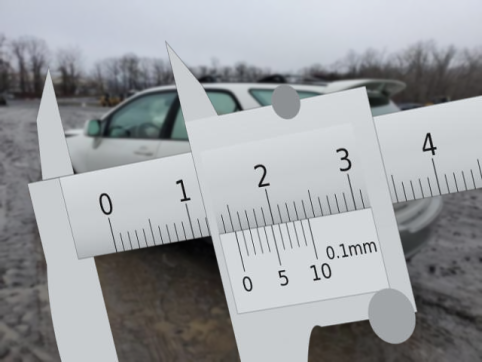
value=15.2 unit=mm
